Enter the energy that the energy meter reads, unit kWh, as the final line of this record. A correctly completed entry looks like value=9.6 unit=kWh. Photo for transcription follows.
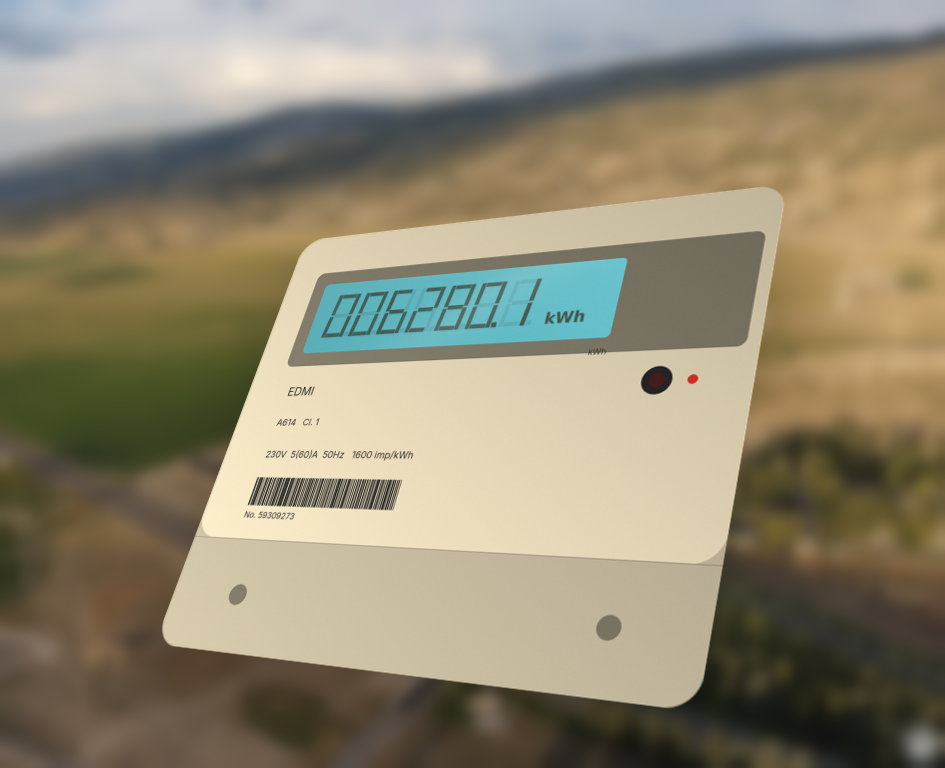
value=6280.1 unit=kWh
